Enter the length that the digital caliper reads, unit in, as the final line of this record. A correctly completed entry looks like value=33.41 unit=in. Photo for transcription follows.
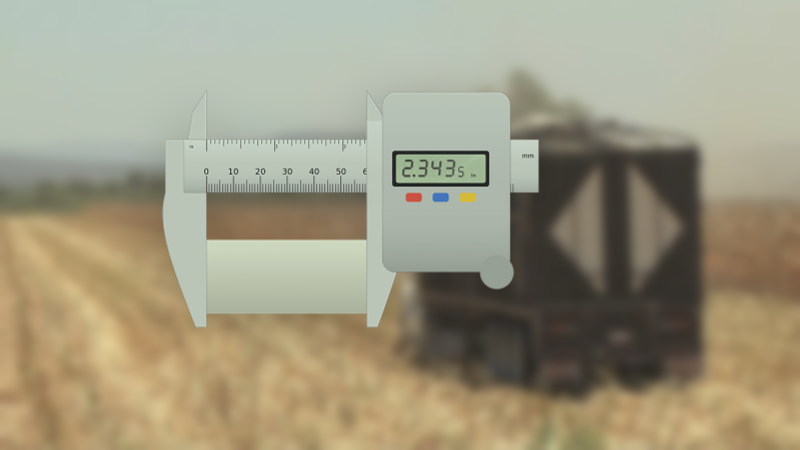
value=2.3435 unit=in
